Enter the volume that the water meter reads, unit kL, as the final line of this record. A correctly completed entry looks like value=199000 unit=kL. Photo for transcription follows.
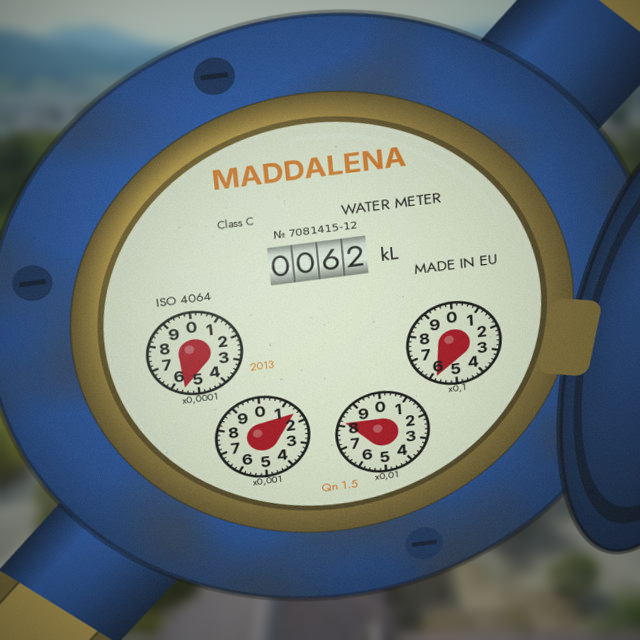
value=62.5815 unit=kL
